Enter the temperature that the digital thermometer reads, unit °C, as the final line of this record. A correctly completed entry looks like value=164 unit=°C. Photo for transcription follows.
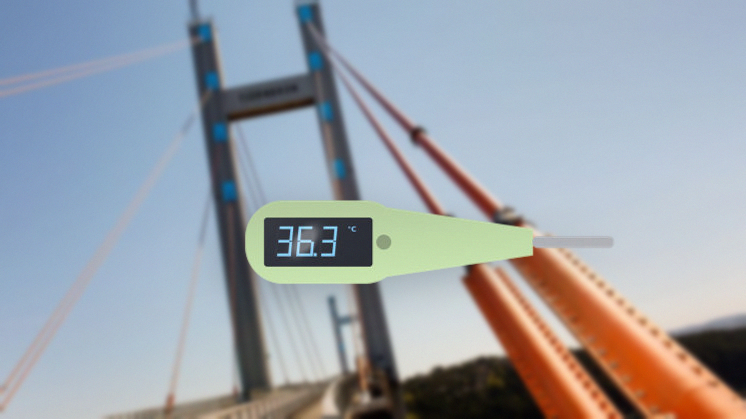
value=36.3 unit=°C
